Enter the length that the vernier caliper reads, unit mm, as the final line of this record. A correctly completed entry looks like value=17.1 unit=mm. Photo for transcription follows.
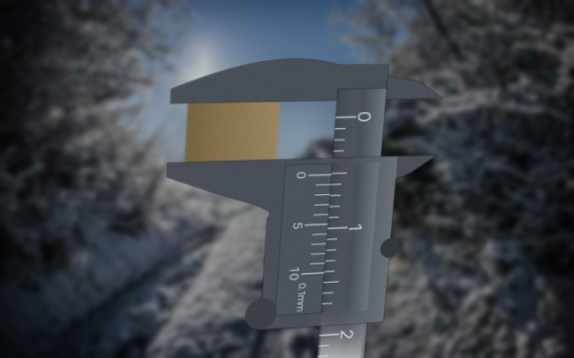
value=5.1 unit=mm
